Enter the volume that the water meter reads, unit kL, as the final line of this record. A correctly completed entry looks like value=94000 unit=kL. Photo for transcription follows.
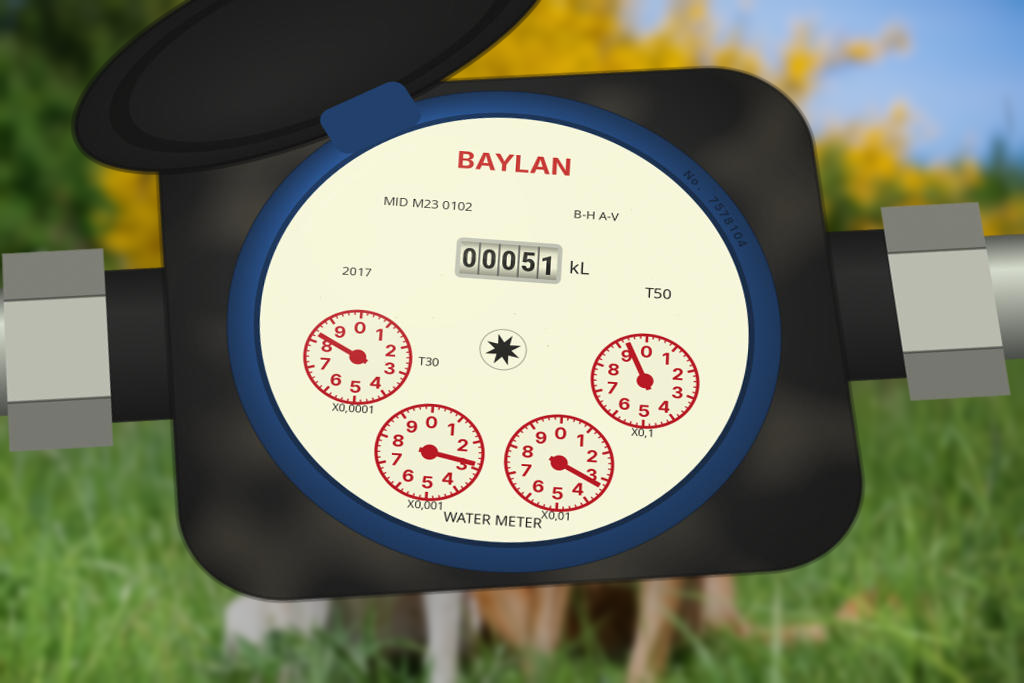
value=50.9328 unit=kL
